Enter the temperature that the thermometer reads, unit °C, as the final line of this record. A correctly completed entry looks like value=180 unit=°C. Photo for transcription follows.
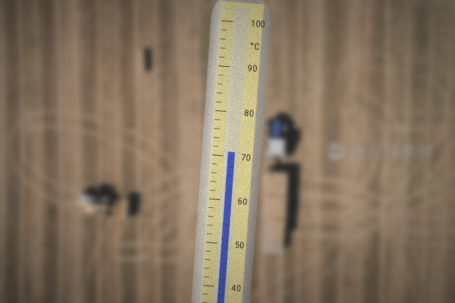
value=71 unit=°C
